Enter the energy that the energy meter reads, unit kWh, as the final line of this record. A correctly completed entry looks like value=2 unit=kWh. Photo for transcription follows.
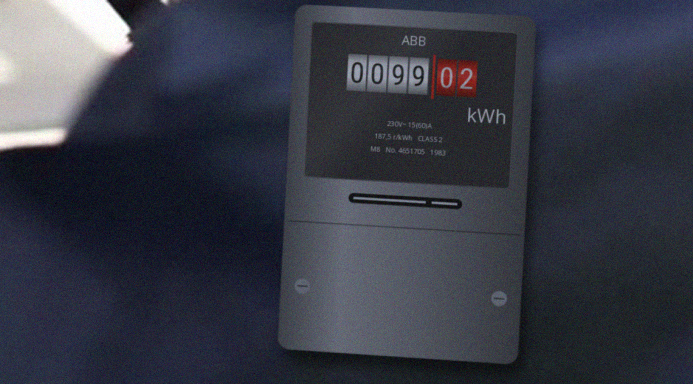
value=99.02 unit=kWh
